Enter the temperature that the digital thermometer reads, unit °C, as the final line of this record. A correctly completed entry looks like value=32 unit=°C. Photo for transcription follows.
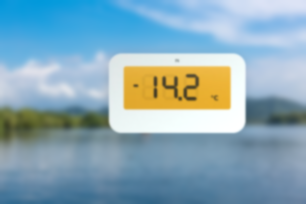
value=-14.2 unit=°C
